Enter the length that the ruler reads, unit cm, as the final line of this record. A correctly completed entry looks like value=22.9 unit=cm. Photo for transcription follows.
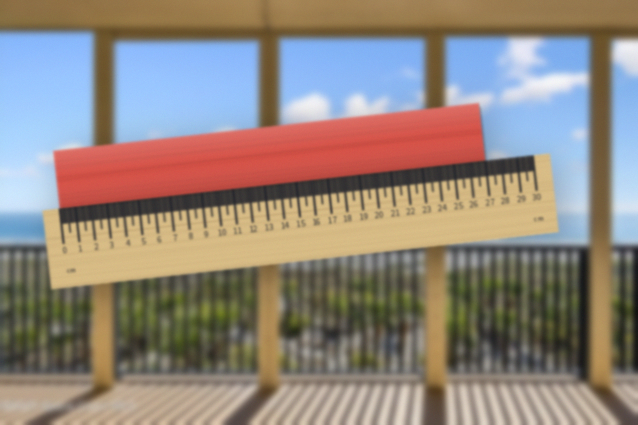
value=27 unit=cm
